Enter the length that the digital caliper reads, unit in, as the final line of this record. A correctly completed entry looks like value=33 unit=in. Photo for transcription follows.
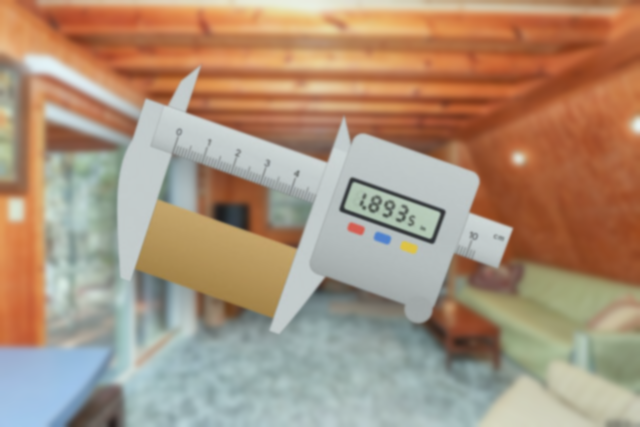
value=1.8935 unit=in
